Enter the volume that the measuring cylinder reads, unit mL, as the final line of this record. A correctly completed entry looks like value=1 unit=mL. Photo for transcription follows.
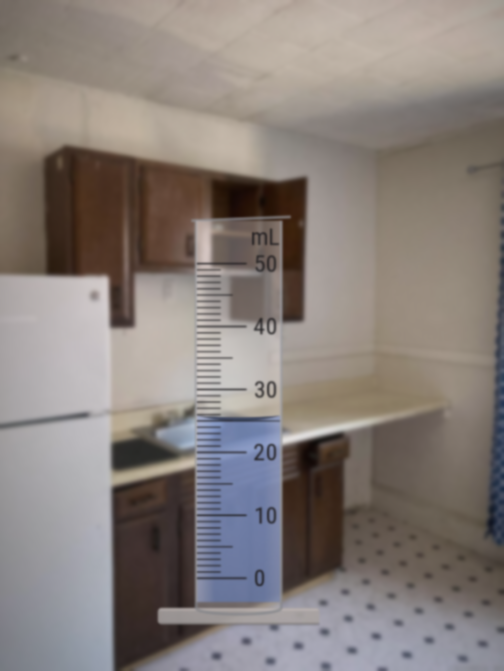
value=25 unit=mL
